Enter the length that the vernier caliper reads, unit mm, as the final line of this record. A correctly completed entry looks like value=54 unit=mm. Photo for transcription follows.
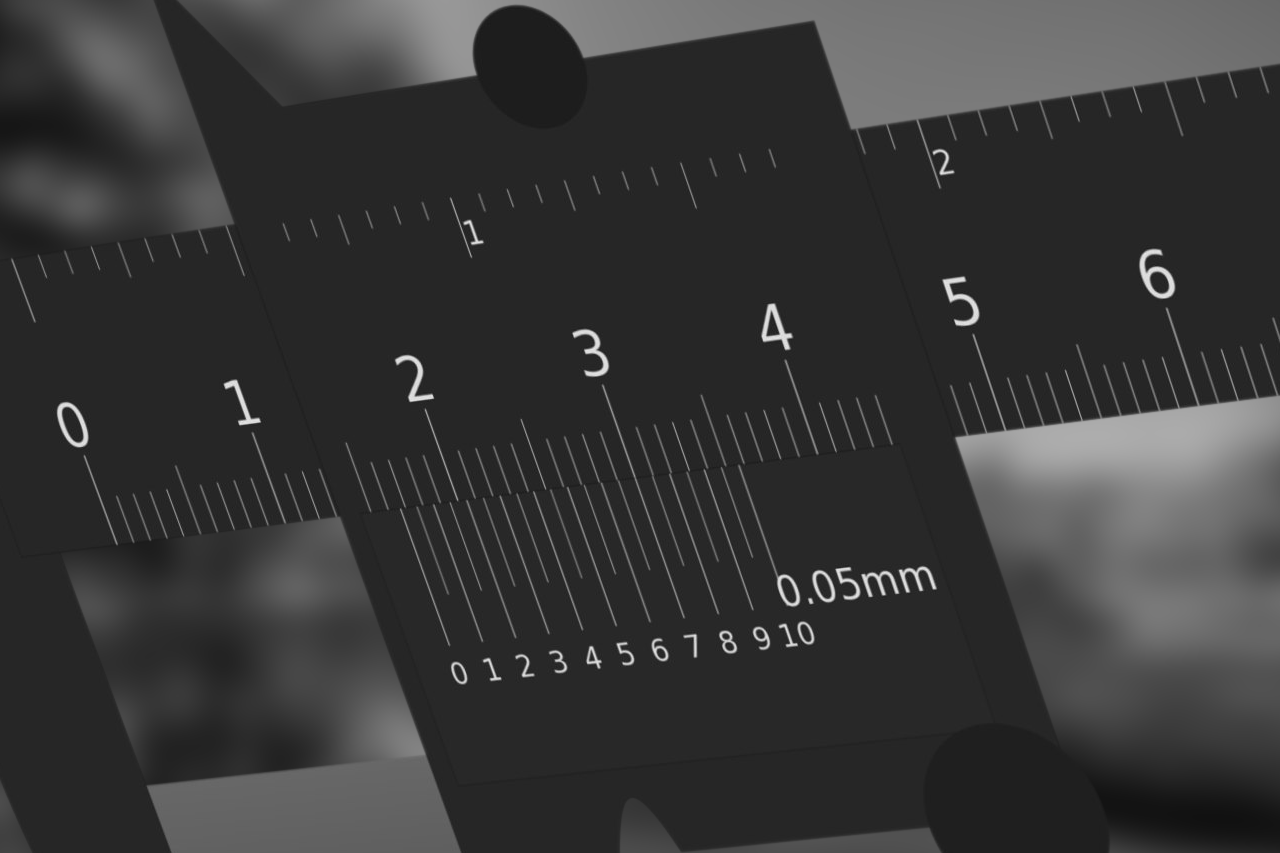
value=16.7 unit=mm
